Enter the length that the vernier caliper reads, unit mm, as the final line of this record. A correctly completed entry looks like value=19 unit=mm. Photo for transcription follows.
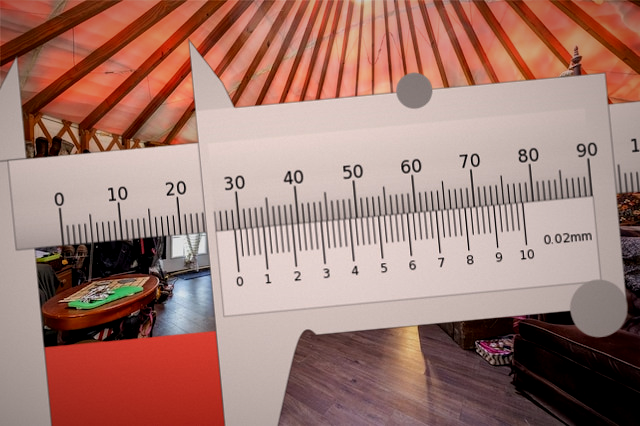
value=29.2 unit=mm
